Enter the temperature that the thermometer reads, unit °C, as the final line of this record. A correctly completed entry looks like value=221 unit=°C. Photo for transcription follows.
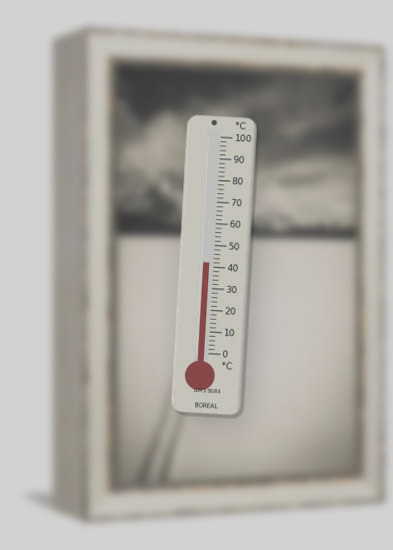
value=42 unit=°C
